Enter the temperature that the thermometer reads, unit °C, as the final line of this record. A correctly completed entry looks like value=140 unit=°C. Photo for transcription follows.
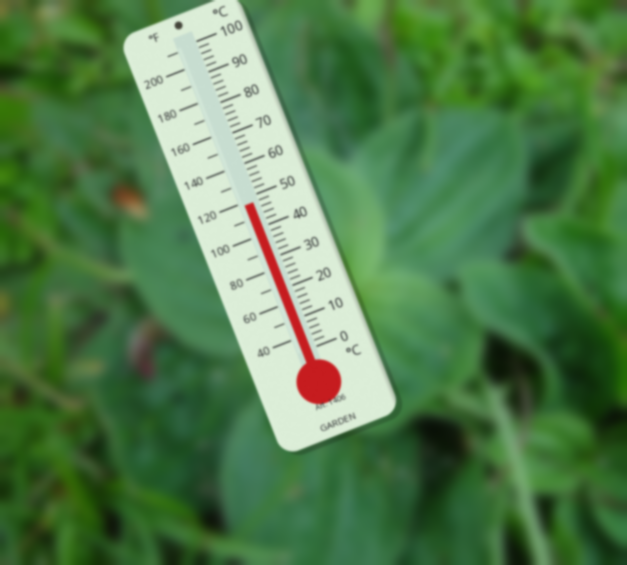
value=48 unit=°C
